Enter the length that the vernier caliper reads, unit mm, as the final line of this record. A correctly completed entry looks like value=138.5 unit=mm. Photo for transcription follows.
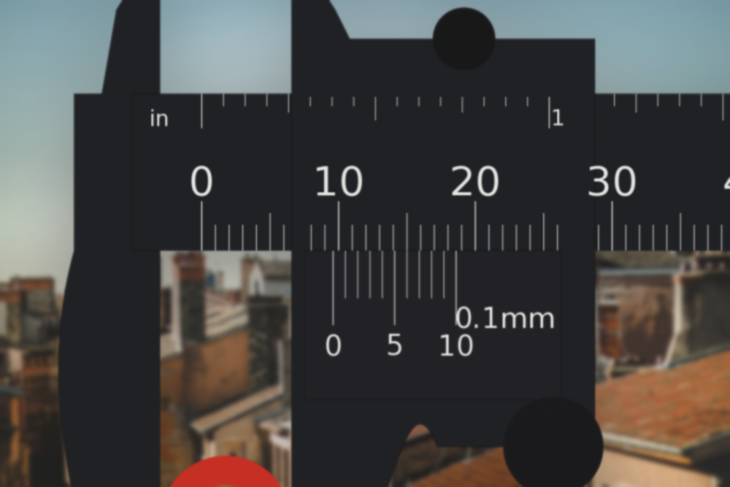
value=9.6 unit=mm
